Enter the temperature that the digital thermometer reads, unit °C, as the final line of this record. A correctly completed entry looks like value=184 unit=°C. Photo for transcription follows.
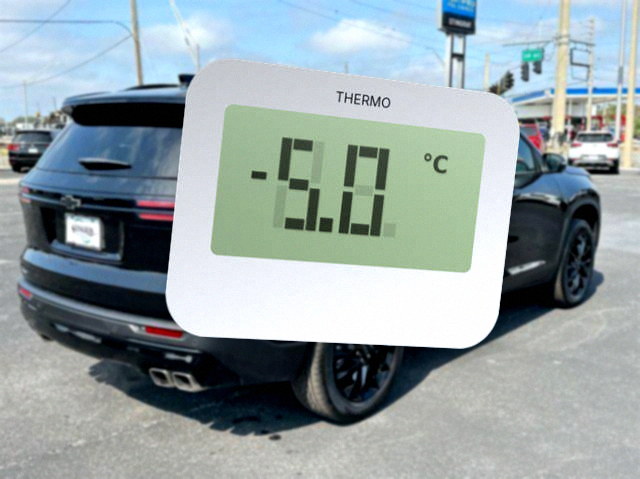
value=-5.0 unit=°C
